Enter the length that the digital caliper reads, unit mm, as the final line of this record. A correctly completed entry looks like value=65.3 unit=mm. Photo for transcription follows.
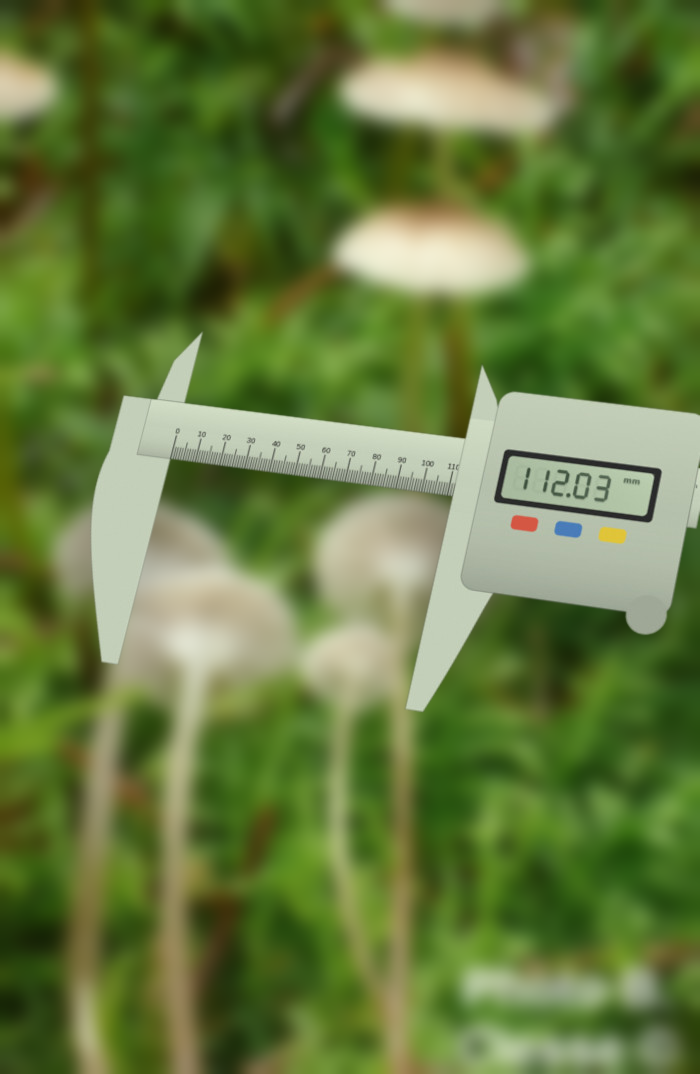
value=112.03 unit=mm
